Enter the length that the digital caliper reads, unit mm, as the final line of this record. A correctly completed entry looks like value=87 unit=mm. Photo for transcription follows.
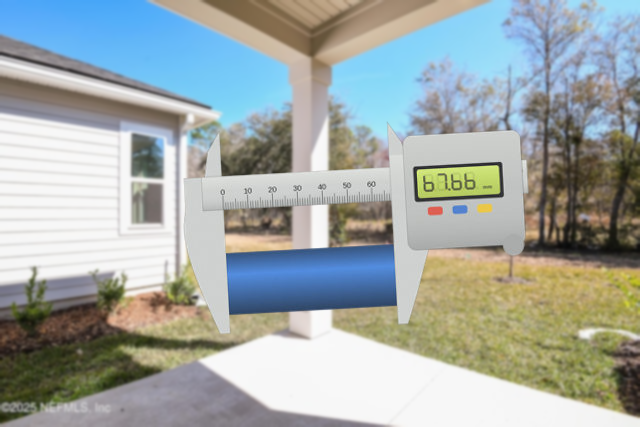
value=67.66 unit=mm
